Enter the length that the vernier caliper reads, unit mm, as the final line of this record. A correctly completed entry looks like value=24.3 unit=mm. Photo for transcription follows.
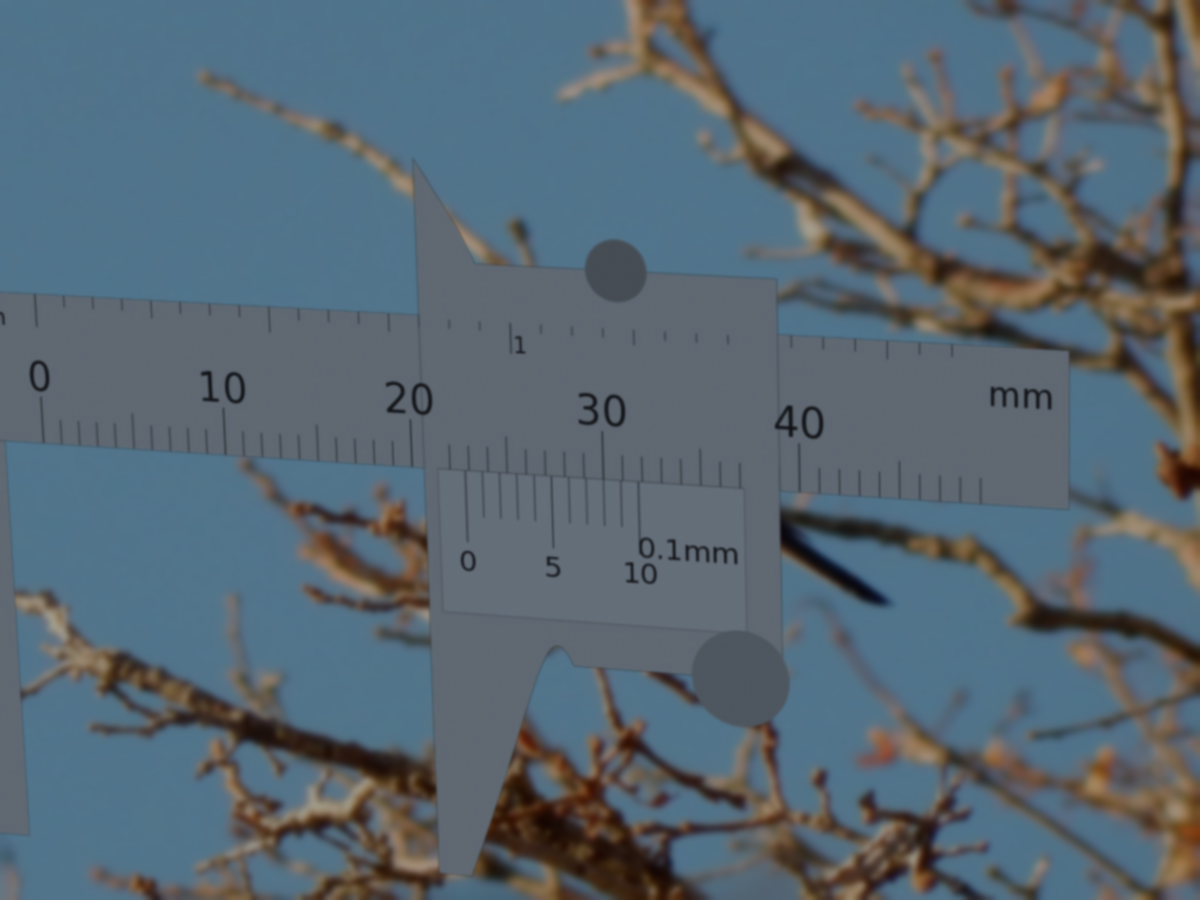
value=22.8 unit=mm
